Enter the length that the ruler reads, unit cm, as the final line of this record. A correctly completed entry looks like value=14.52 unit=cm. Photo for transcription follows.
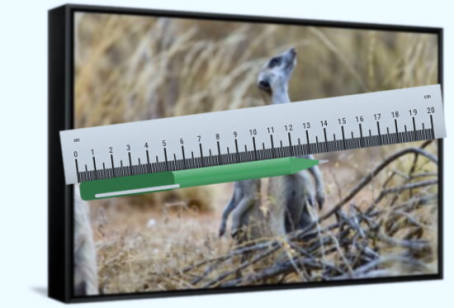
value=14 unit=cm
